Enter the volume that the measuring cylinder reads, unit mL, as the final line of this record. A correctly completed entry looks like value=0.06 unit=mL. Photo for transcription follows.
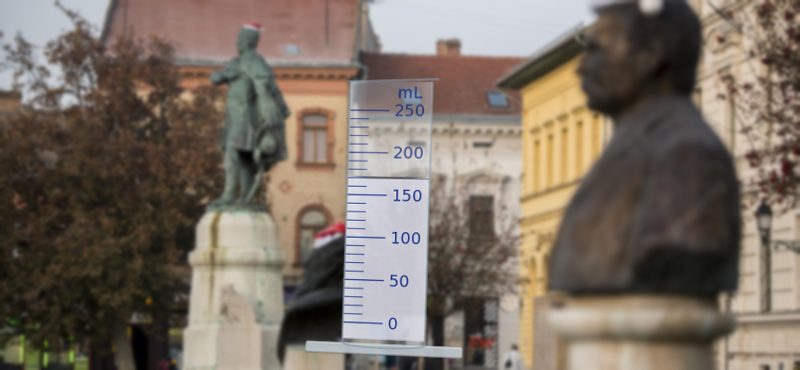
value=170 unit=mL
